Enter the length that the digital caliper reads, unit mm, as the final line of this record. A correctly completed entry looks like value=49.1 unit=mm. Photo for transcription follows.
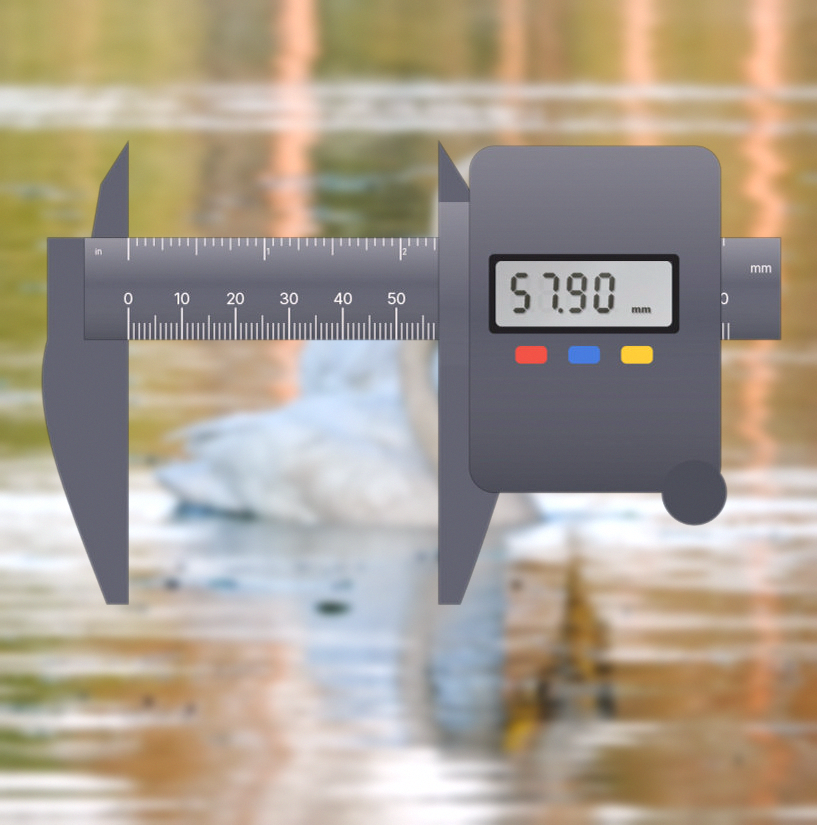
value=57.90 unit=mm
